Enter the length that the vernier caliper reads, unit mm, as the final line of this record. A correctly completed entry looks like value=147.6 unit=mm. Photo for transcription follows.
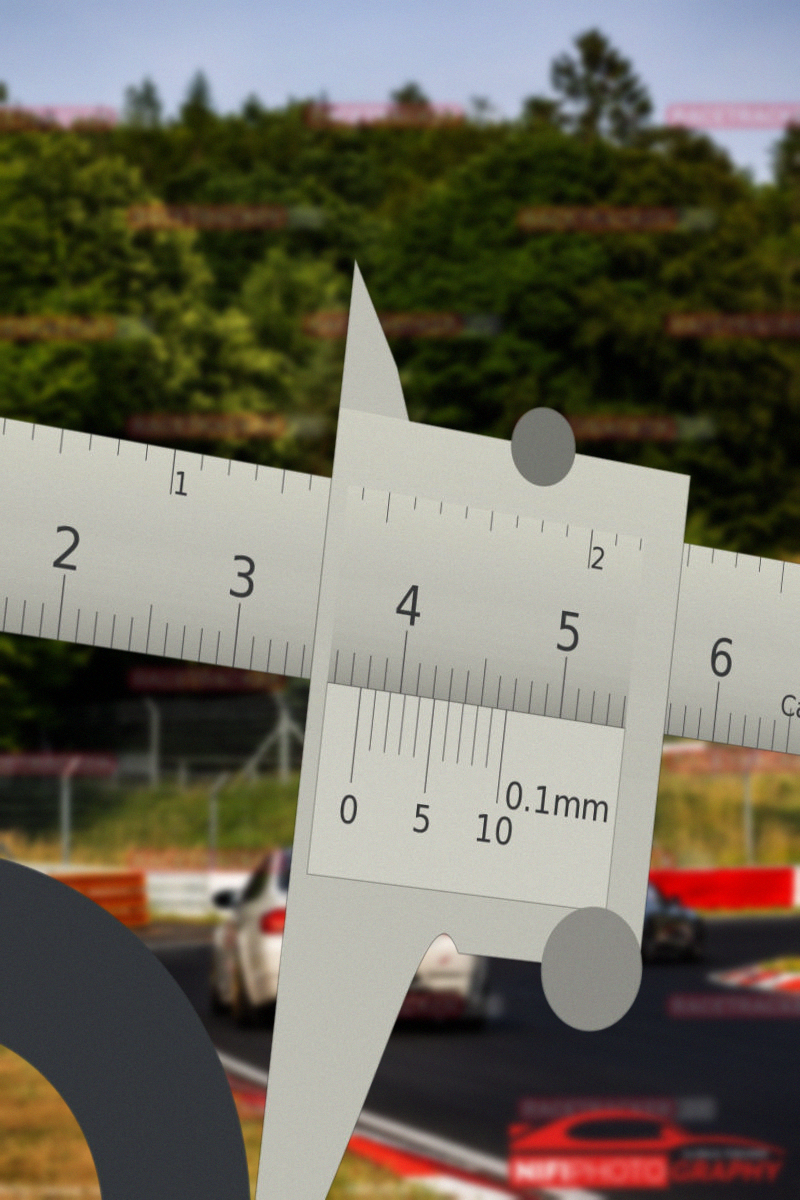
value=37.6 unit=mm
